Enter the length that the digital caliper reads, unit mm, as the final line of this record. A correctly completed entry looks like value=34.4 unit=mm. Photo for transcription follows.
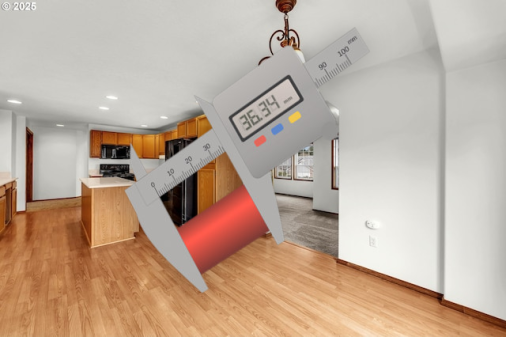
value=36.34 unit=mm
